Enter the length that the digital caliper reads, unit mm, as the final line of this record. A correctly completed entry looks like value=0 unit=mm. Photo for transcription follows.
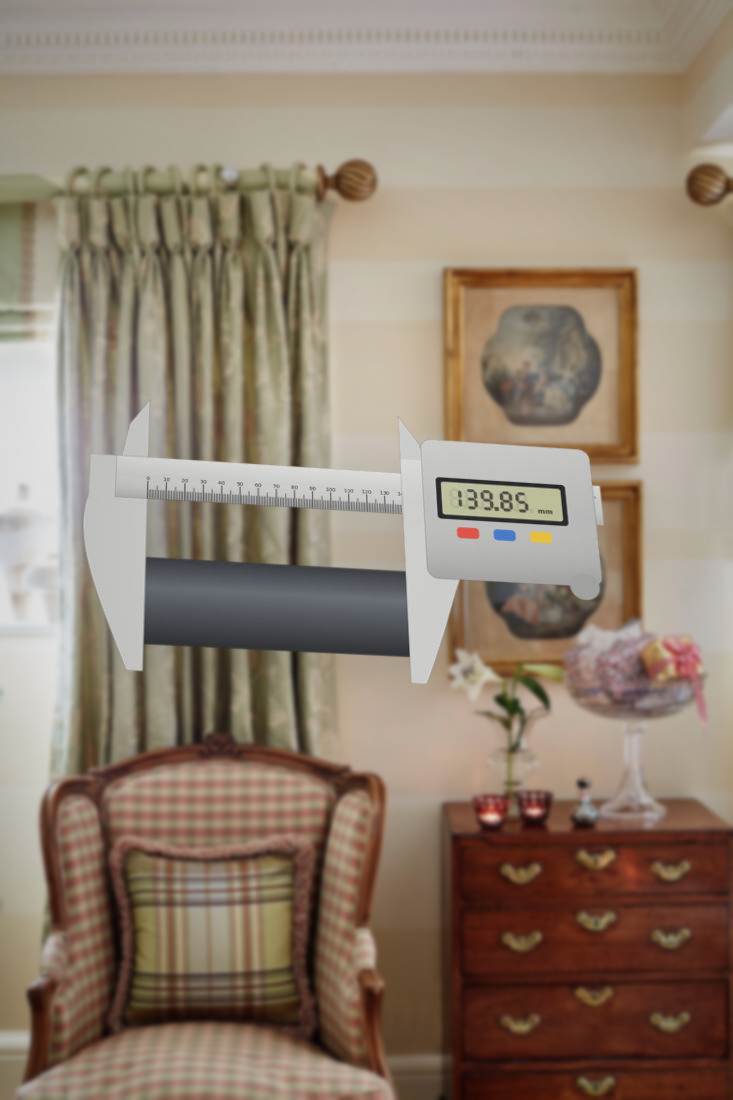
value=139.85 unit=mm
